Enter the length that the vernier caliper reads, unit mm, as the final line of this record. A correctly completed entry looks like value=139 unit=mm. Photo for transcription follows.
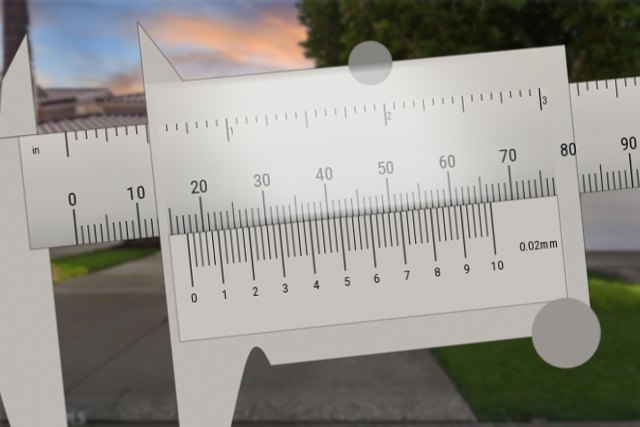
value=17.4 unit=mm
